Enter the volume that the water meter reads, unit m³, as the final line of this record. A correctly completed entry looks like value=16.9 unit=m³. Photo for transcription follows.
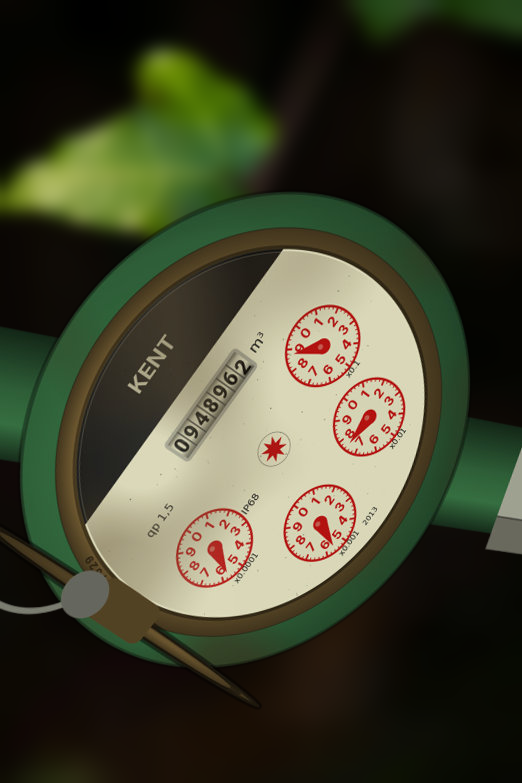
value=948961.8755 unit=m³
